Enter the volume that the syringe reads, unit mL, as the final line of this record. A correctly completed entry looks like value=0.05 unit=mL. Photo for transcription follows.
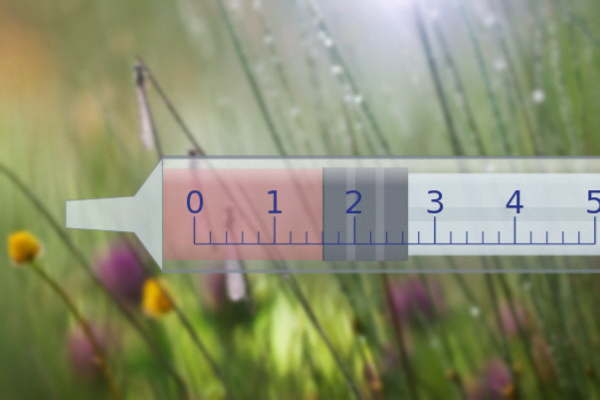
value=1.6 unit=mL
